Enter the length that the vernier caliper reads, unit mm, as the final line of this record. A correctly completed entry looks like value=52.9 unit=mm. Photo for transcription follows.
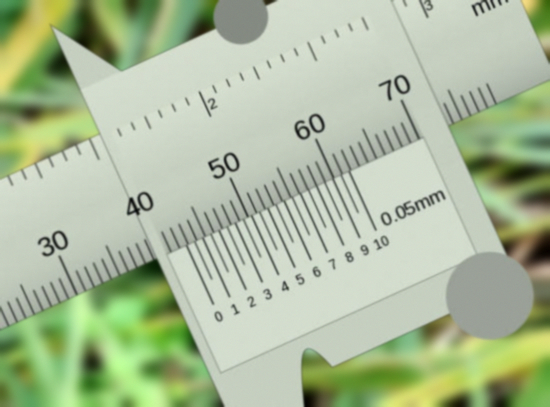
value=42.8 unit=mm
